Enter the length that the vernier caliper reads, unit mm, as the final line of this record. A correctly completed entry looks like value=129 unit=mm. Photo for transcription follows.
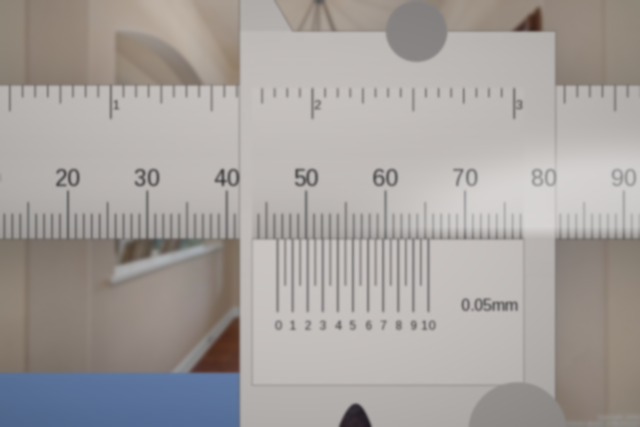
value=46.4 unit=mm
